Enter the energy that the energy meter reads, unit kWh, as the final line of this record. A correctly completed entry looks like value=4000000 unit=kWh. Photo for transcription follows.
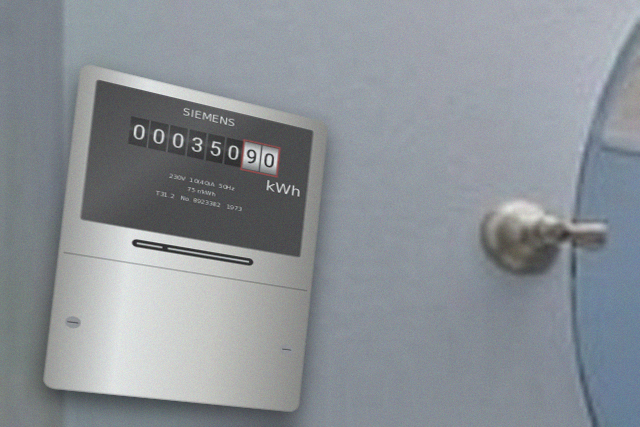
value=350.90 unit=kWh
